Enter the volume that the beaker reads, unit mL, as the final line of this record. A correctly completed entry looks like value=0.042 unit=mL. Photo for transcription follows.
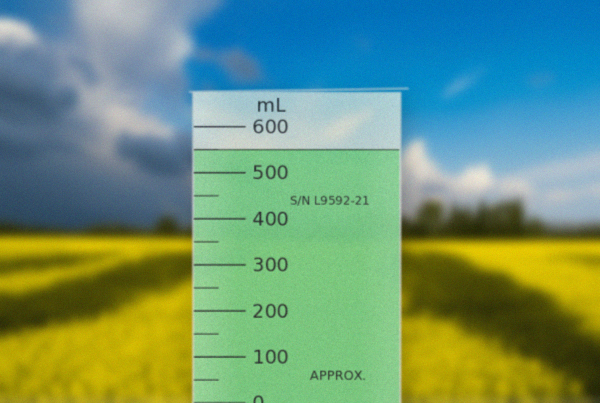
value=550 unit=mL
